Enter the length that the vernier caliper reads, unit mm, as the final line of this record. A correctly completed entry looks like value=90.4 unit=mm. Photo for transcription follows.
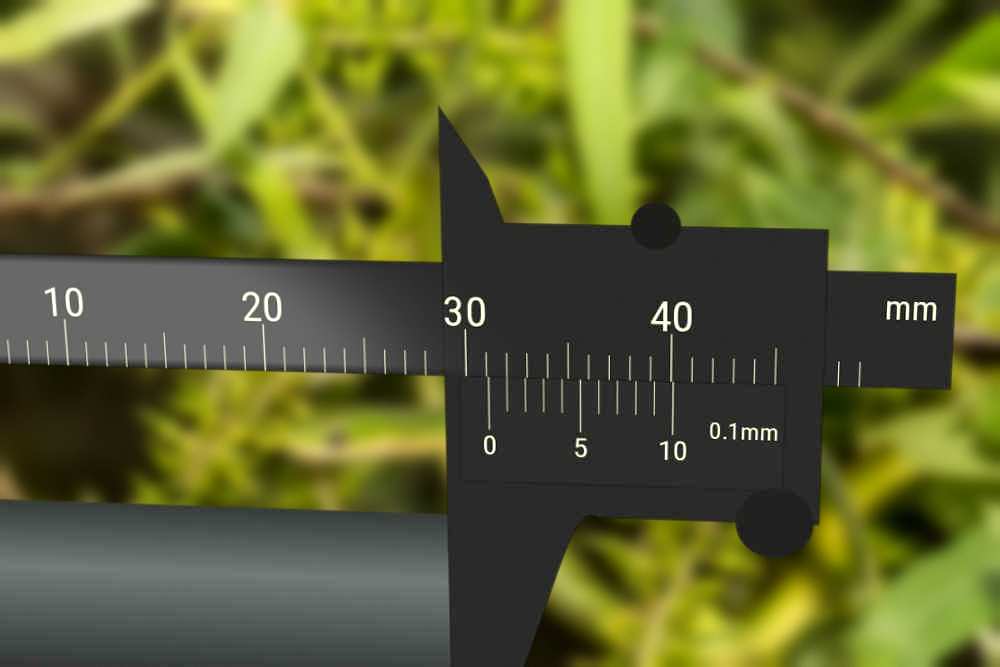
value=31.1 unit=mm
